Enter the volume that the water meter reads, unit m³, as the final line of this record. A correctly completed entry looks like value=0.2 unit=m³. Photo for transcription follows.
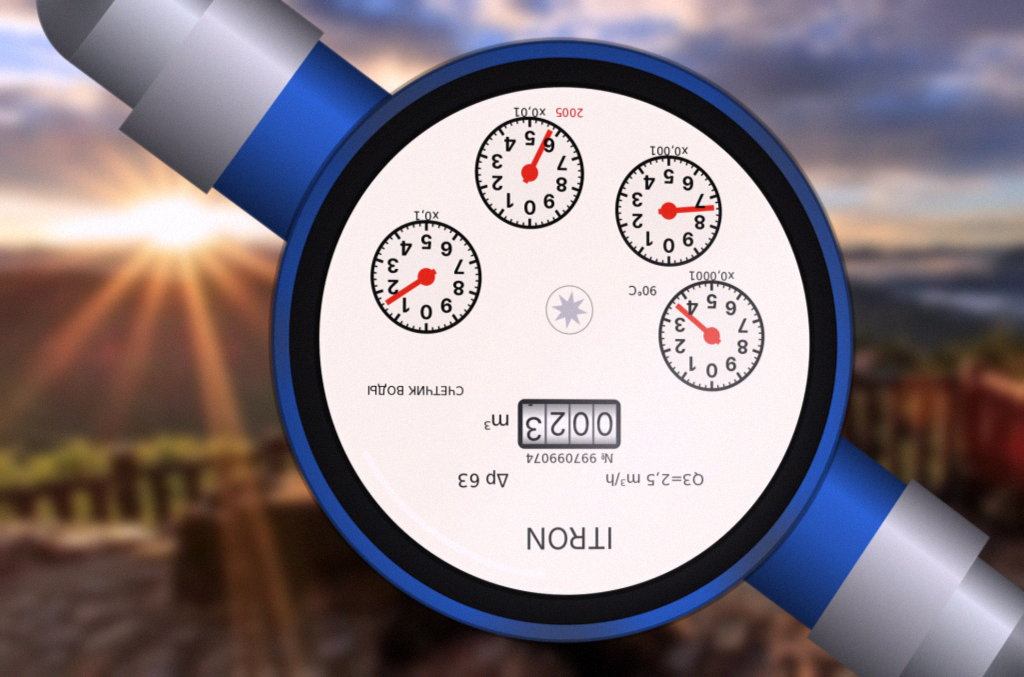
value=23.1573 unit=m³
